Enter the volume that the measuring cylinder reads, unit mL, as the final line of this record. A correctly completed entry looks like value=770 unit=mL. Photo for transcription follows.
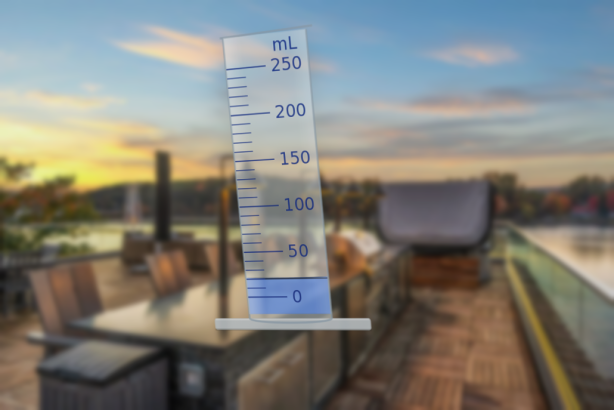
value=20 unit=mL
